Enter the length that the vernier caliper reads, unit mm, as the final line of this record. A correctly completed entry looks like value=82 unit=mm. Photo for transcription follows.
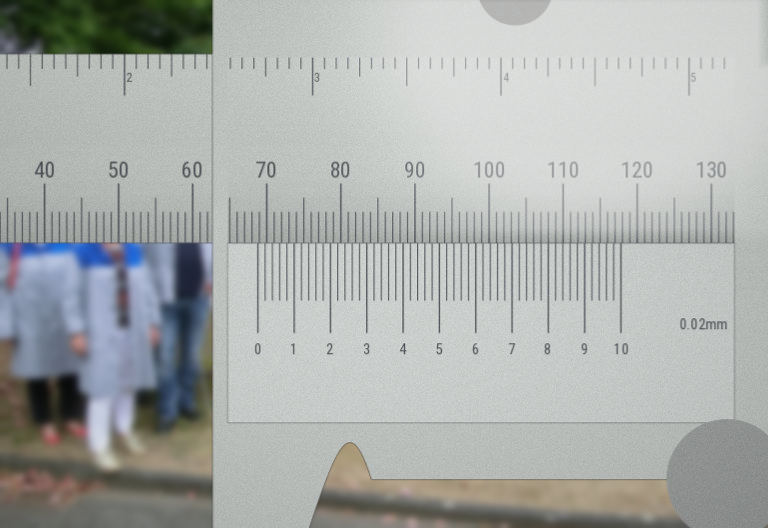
value=68.8 unit=mm
